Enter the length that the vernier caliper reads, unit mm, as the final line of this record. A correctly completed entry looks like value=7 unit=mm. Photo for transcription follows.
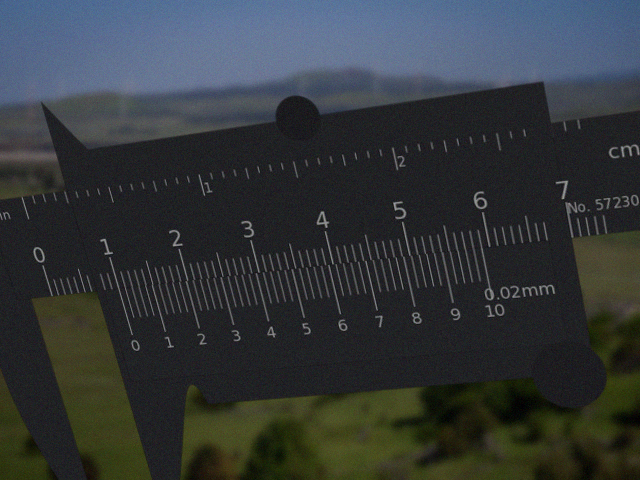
value=10.0 unit=mm
